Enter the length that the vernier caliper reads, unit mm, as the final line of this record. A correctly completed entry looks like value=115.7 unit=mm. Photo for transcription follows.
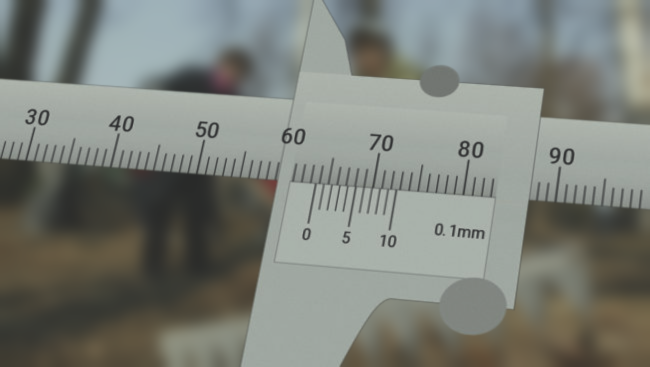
value=63.6 unit=mm
